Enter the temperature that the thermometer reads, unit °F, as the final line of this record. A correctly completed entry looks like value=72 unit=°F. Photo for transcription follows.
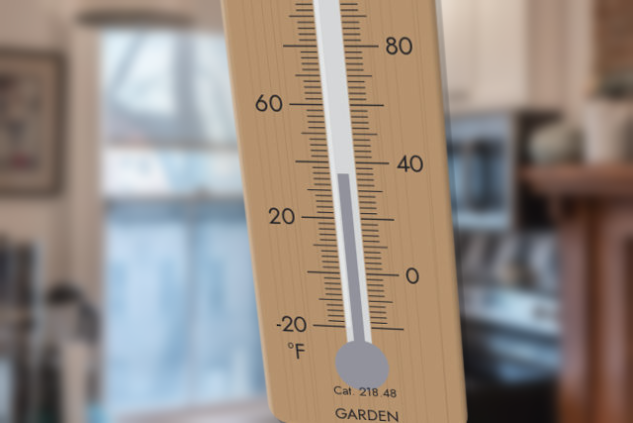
value=36 unit=°F
